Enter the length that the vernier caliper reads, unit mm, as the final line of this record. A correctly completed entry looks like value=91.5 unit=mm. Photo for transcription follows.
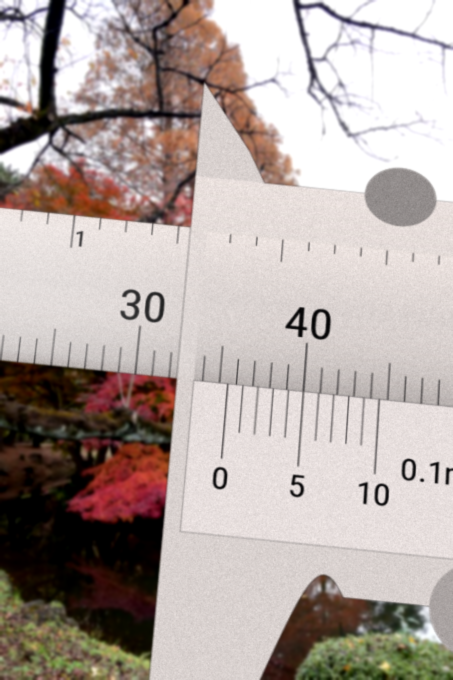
value=35.5 unit=mm
